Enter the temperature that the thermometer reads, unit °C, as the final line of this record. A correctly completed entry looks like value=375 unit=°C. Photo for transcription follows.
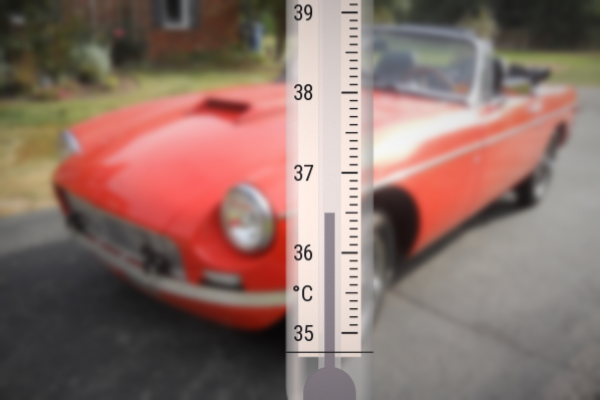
value=36.5 unit=°C
